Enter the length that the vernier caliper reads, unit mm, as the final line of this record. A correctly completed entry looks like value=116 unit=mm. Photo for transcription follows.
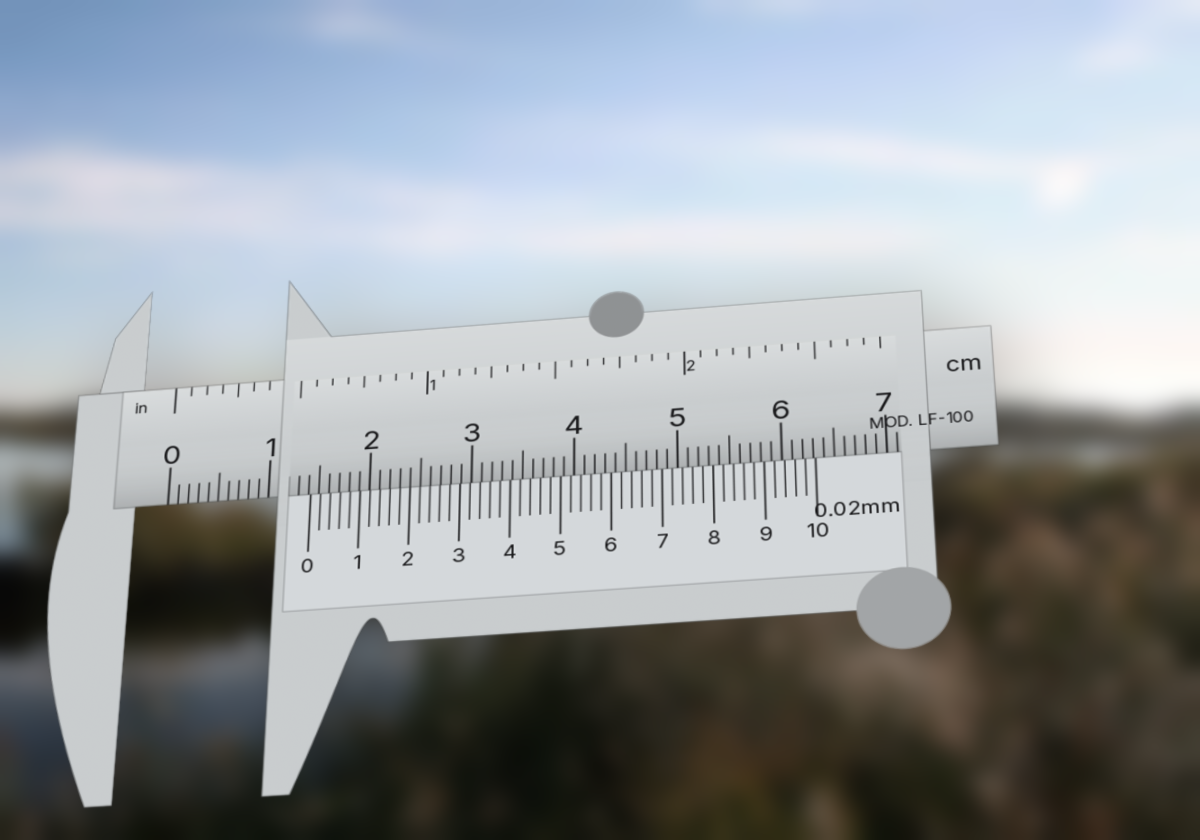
value=14.2 unit=mm
